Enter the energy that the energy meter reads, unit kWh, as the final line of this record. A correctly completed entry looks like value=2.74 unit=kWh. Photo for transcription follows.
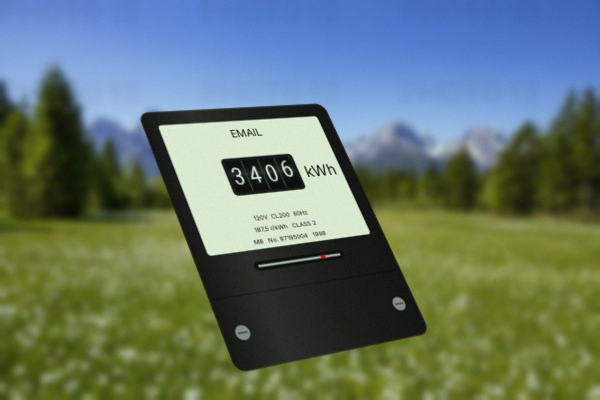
value=3406 unit=kWh
